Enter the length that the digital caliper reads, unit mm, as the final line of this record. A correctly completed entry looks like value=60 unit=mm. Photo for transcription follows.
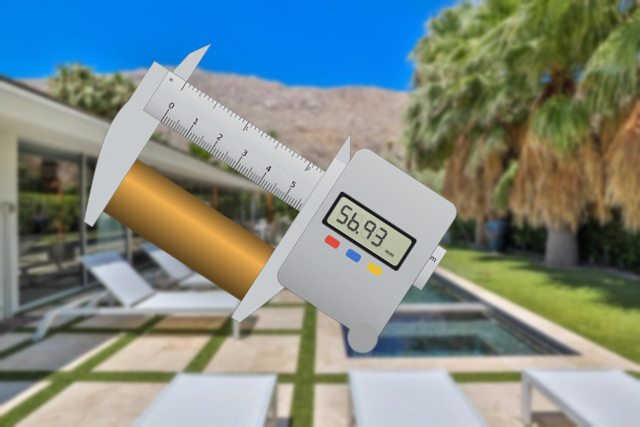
value=56.93 unit=mm
